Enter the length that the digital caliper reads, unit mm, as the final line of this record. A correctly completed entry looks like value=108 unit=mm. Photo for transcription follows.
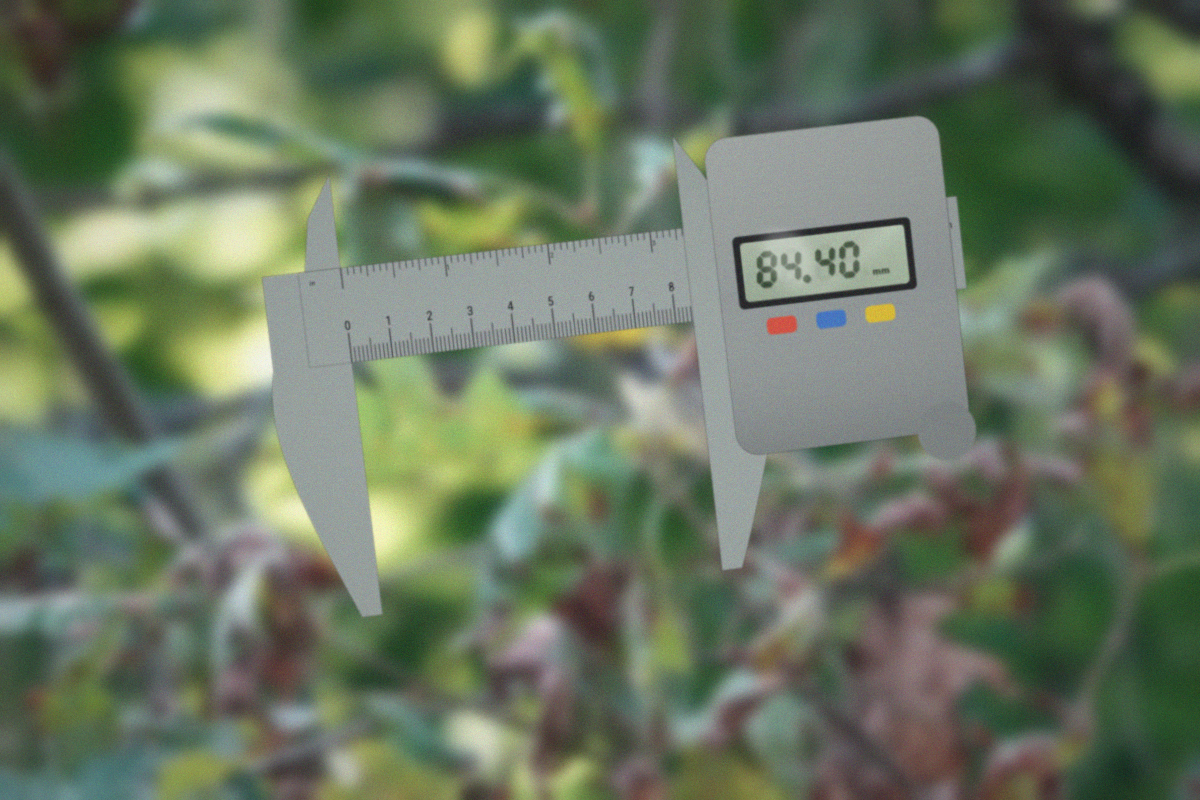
value=84.40 unit=mm
